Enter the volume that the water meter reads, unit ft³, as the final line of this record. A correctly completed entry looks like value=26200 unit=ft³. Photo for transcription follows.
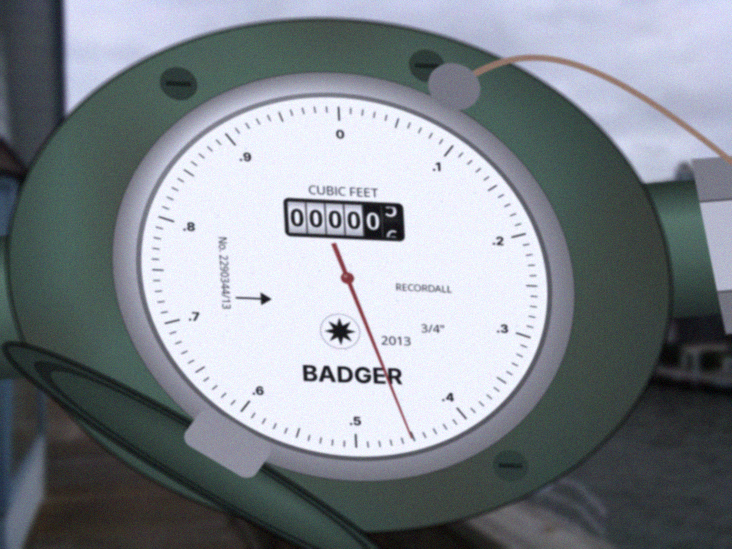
value=5.45 unit=ft³
